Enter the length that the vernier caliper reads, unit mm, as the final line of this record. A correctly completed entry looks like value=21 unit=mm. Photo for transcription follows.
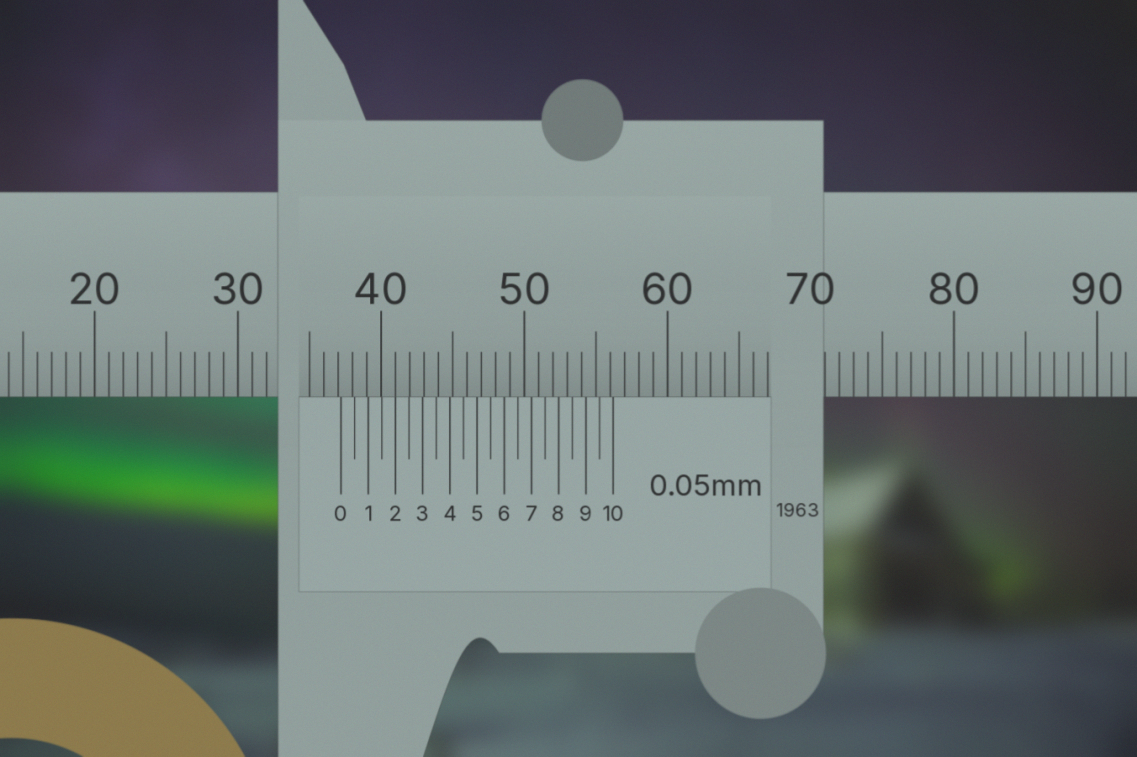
value=37.2 unit=mm
